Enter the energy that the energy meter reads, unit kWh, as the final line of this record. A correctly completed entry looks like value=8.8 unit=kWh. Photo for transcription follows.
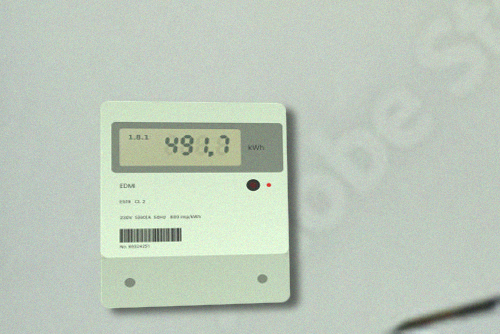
value=491.7 unit=kWh
